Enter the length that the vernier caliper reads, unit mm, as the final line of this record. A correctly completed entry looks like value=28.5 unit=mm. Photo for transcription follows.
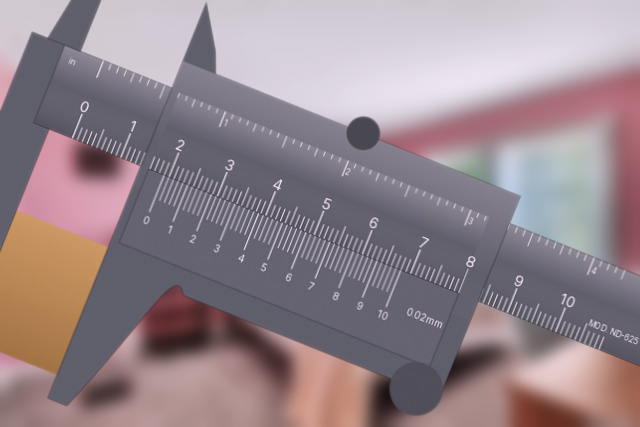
value=19.0 unit=mm
